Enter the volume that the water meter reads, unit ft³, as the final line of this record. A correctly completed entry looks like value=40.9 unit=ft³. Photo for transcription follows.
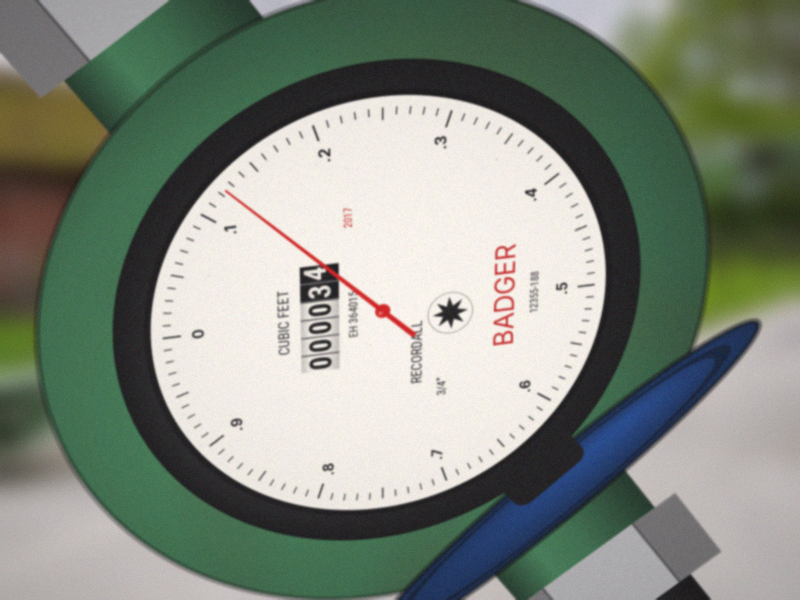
value=34.12 unit=ft³
